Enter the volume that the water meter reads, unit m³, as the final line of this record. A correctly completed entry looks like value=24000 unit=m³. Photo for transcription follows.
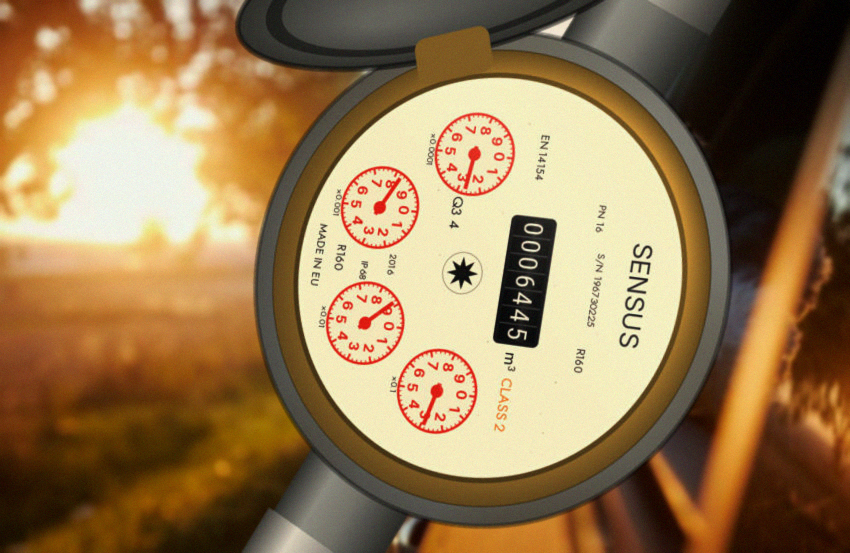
value=6445.2882 unit=m³
